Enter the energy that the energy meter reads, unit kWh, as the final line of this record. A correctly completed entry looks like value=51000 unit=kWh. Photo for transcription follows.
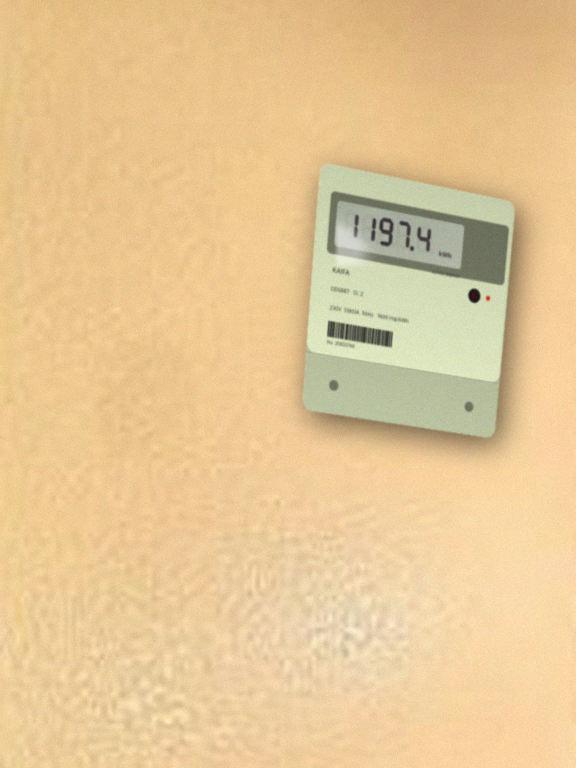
value=1197.4 unit=kWh
